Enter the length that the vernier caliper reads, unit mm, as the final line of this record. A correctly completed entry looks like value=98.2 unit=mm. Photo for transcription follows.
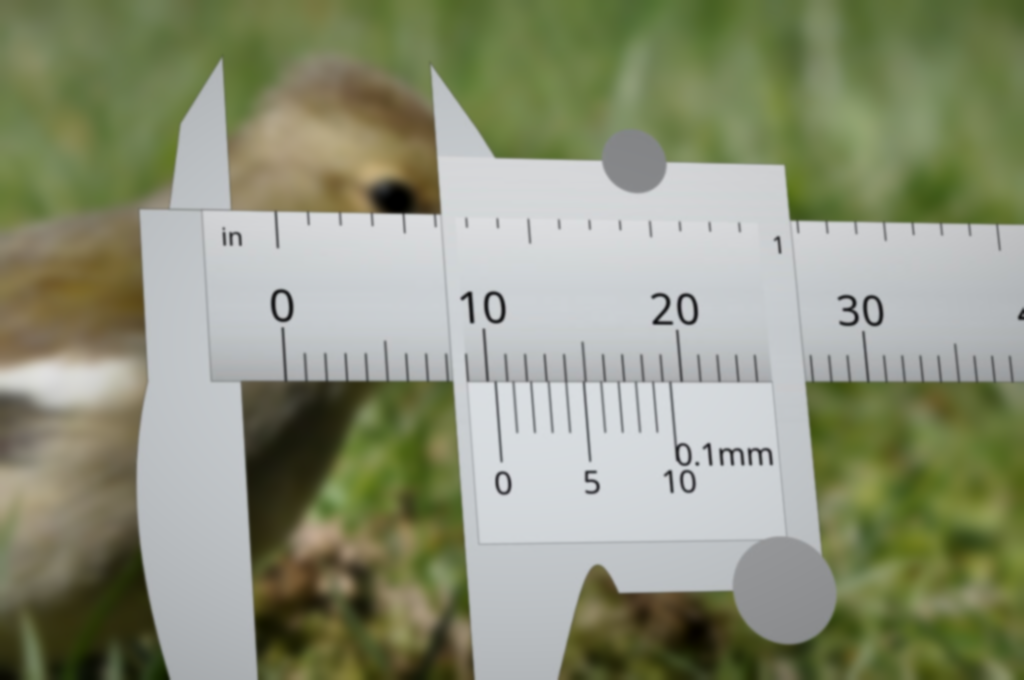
value=10.4 unit=mm
